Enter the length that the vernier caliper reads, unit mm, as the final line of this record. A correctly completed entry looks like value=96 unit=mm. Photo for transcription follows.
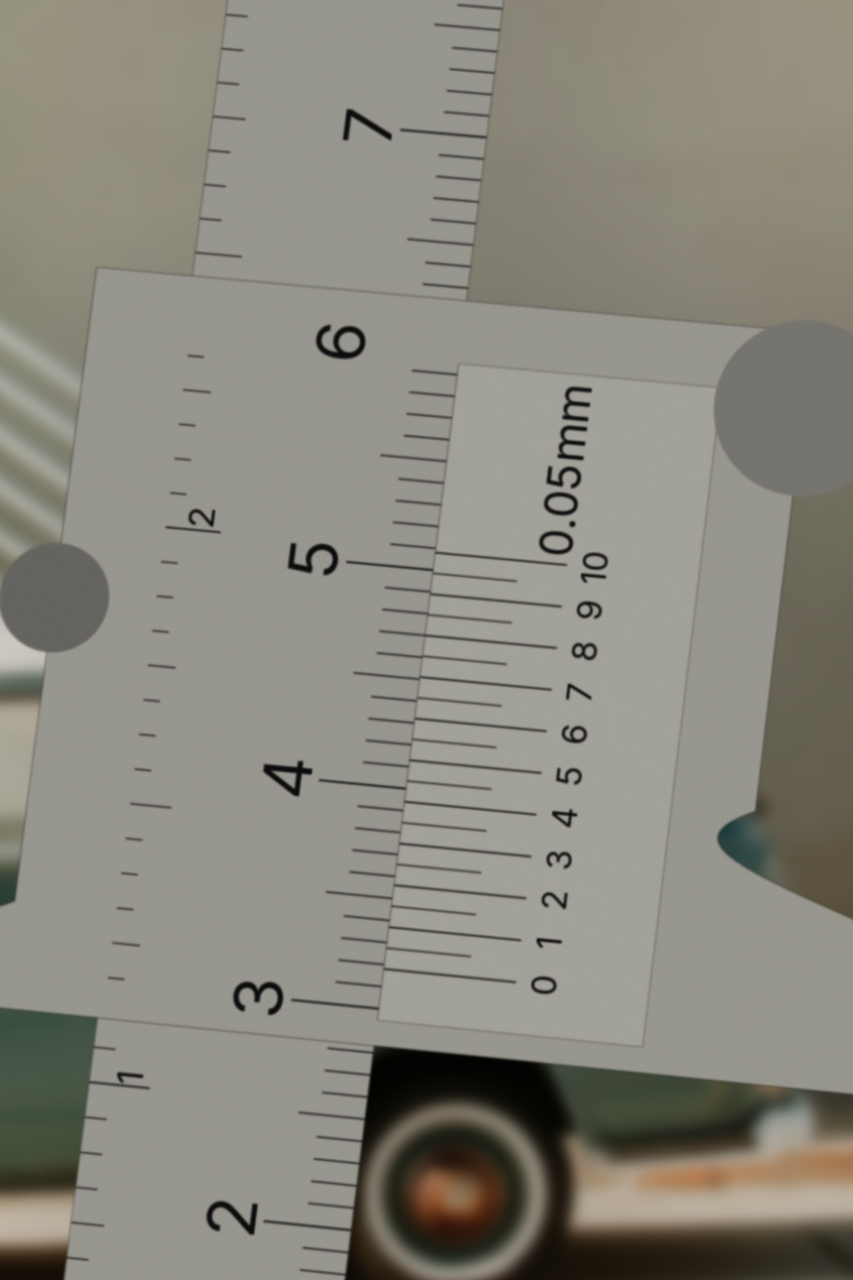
value=31.8 unit=mm
